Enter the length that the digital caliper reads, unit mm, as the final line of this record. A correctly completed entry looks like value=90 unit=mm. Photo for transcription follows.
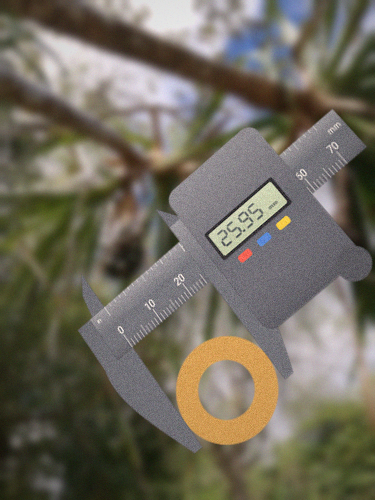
value=25.95 unit=mm
